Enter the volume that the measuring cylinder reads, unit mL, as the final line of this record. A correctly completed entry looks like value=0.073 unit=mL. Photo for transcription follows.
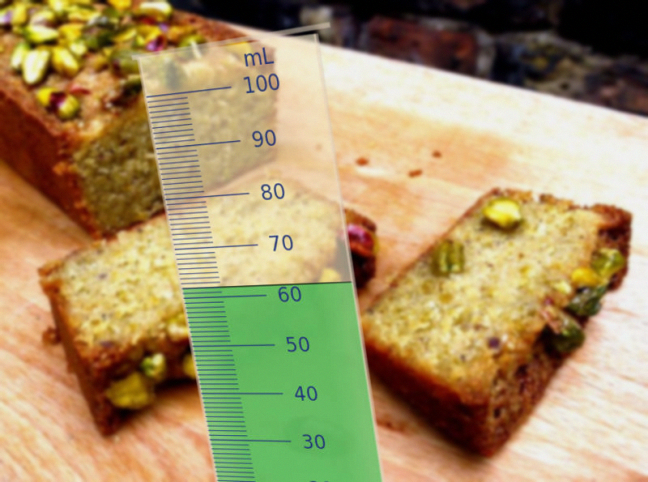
value=62 unit=mL
